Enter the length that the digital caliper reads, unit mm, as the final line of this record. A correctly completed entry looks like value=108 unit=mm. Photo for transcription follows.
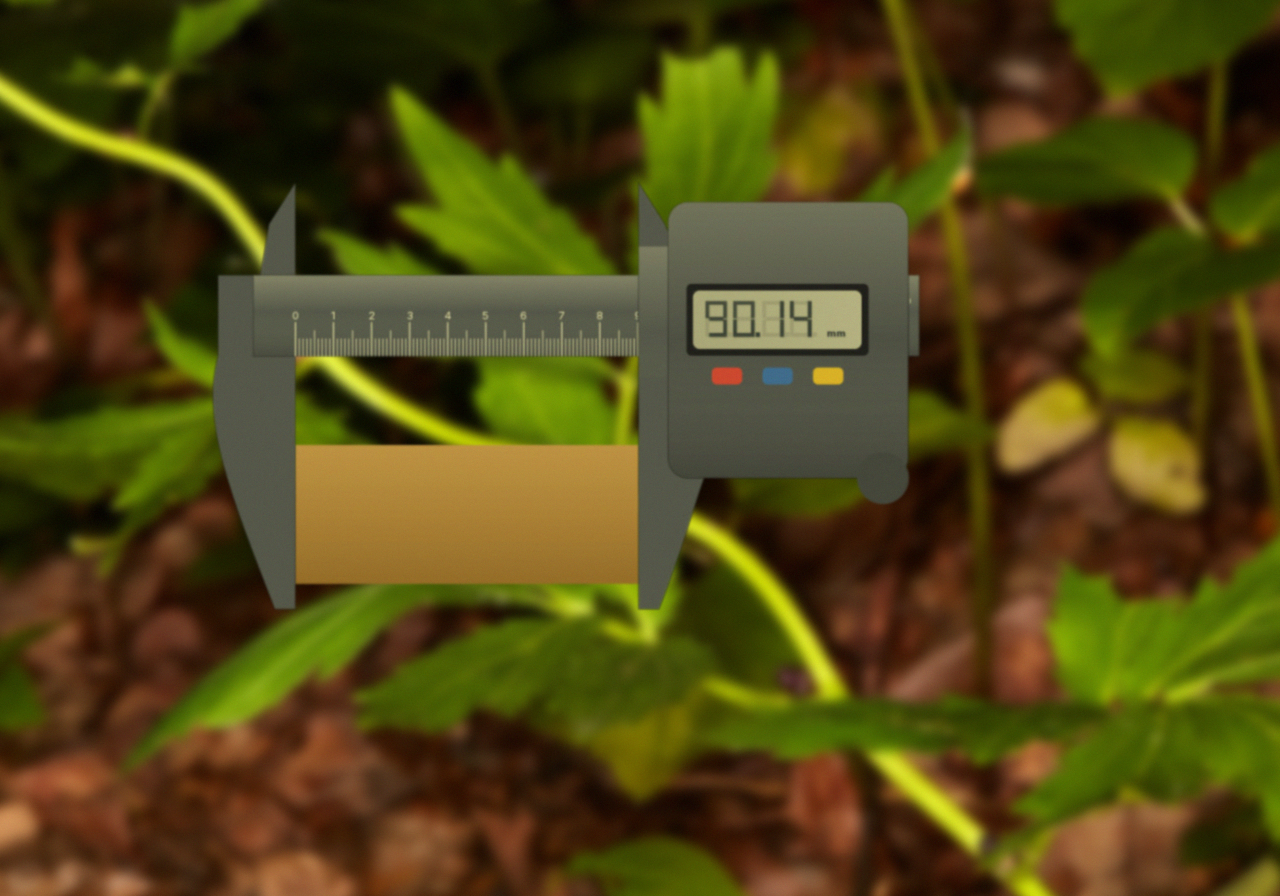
value=90.14 unit=mm
